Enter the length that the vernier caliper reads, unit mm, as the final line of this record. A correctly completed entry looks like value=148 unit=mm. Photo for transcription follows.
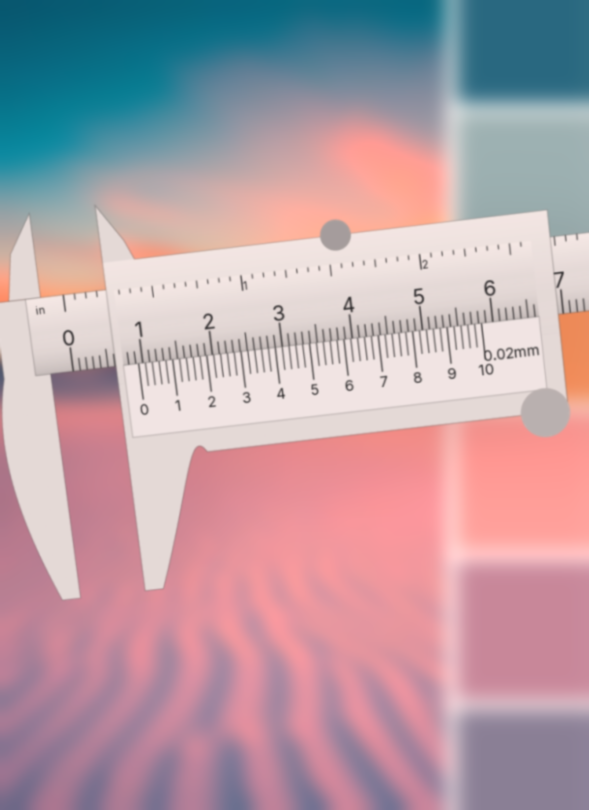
value=9.4 unit=mm
